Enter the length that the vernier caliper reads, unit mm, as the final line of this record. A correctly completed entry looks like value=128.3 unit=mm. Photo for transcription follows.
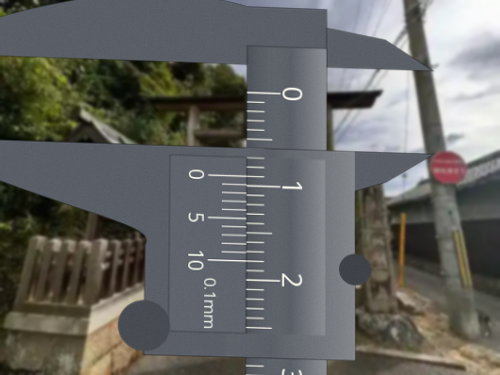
value=9.0 unit=mm
